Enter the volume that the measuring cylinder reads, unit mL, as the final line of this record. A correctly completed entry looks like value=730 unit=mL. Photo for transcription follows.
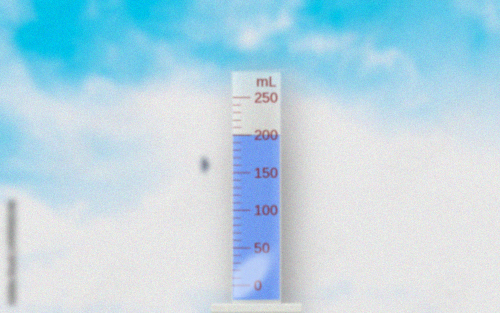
value=200 unit=mL
